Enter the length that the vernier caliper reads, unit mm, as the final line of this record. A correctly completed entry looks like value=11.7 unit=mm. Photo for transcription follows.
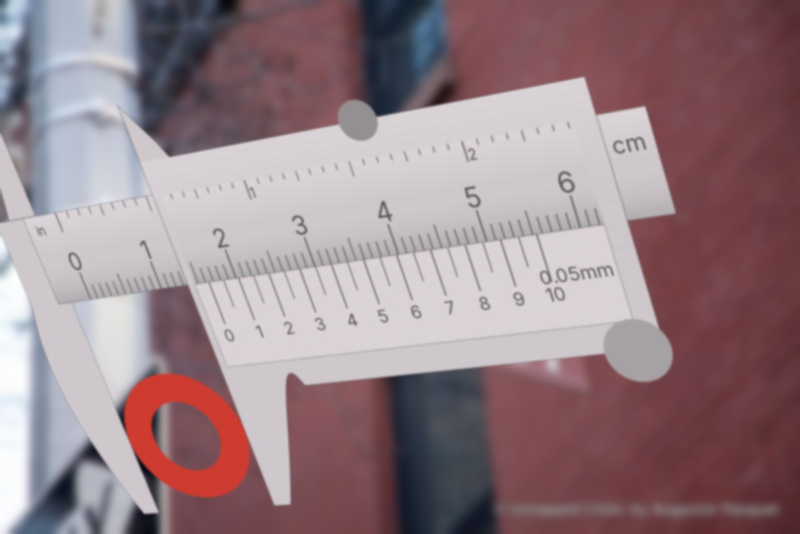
value=16.4 unit=mm
